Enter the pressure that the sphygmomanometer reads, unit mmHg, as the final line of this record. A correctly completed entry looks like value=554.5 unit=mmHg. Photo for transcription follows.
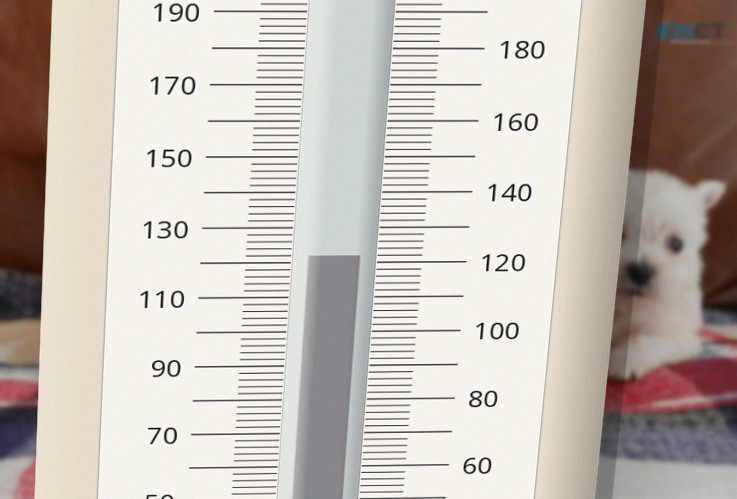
value=122 unit=mmHg
